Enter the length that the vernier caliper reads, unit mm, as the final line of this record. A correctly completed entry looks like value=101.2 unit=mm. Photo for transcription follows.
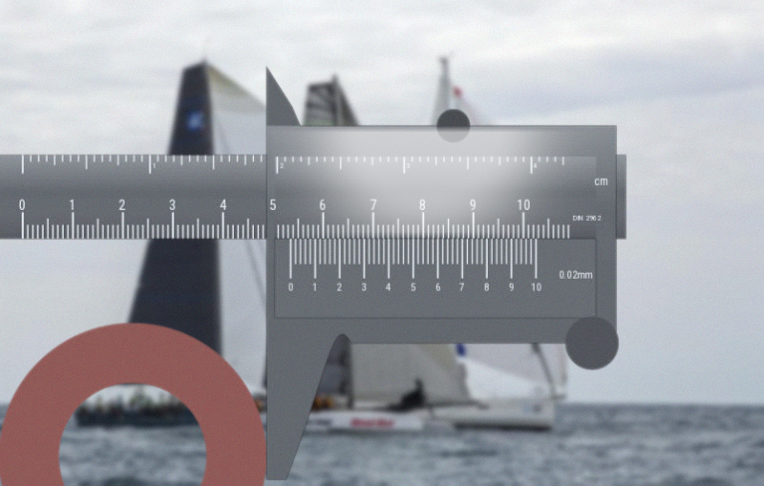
value=53.5 unit=mm
